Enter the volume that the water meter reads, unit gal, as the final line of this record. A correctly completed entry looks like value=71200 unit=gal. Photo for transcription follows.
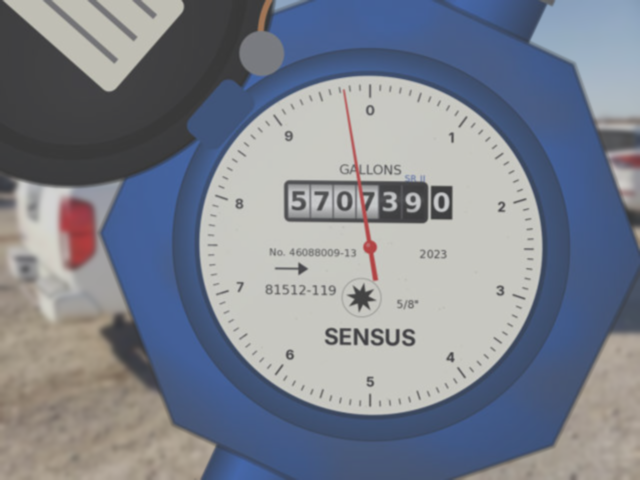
value=5707389.7 unit=gal
